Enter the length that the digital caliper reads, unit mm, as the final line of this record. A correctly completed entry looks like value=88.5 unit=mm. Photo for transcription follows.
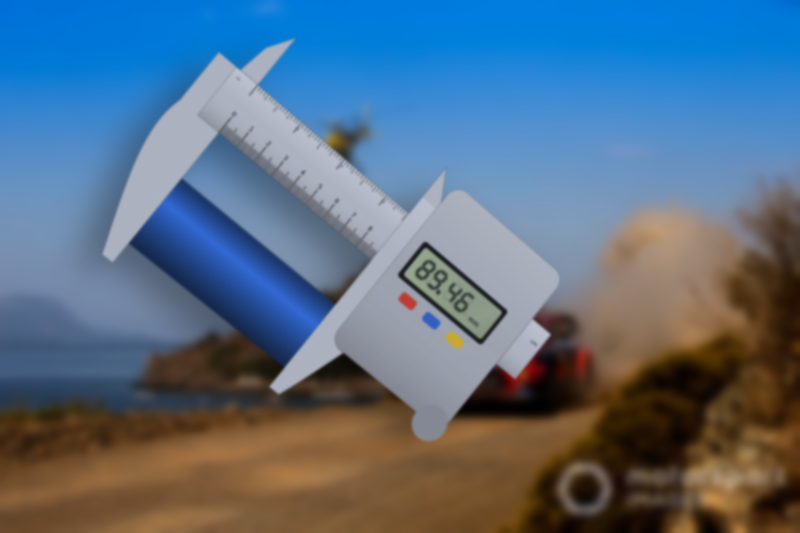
value=89.46 unit=mm
